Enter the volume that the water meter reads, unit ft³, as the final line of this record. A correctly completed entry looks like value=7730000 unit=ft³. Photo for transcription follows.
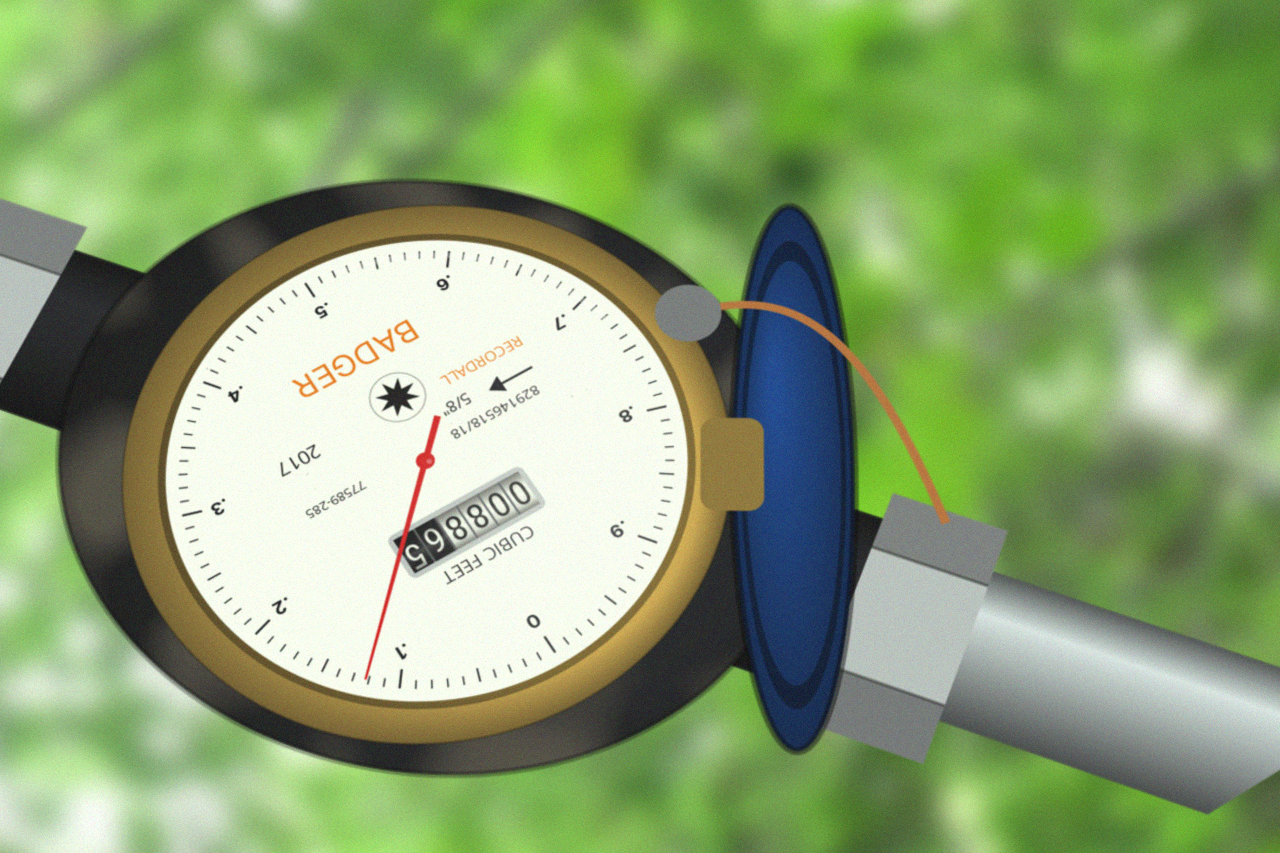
value=8865.12 unit=ft³
